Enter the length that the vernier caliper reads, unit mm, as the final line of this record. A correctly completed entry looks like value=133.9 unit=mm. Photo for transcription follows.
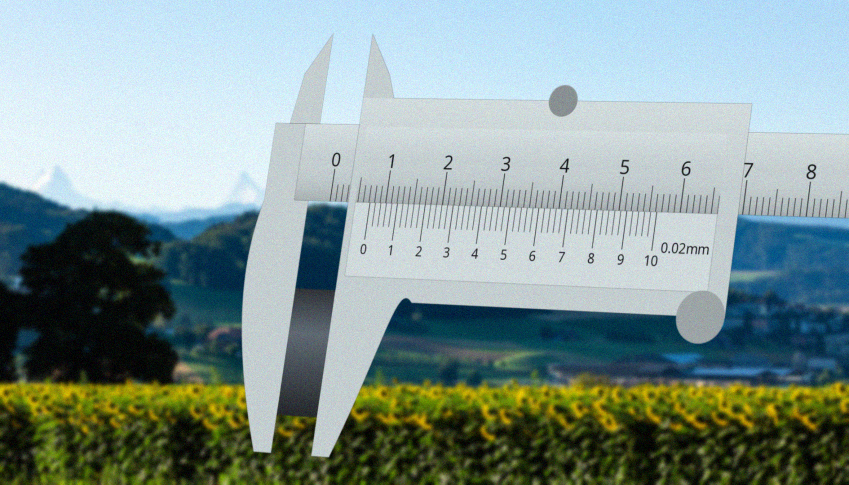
value=7.2 unit=mm
